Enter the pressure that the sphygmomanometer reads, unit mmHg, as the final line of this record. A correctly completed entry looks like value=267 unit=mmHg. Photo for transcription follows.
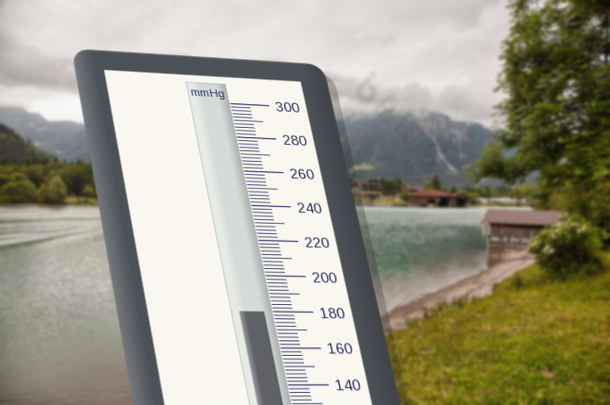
value=180 unit=mmHg
